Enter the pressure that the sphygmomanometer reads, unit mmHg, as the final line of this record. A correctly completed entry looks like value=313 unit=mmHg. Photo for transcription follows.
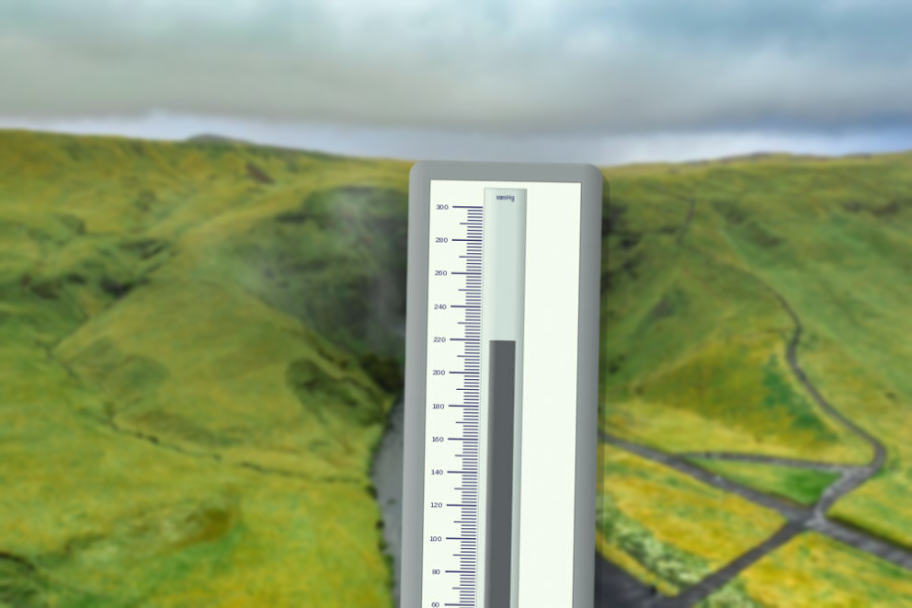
value=220 unit=mmHg
